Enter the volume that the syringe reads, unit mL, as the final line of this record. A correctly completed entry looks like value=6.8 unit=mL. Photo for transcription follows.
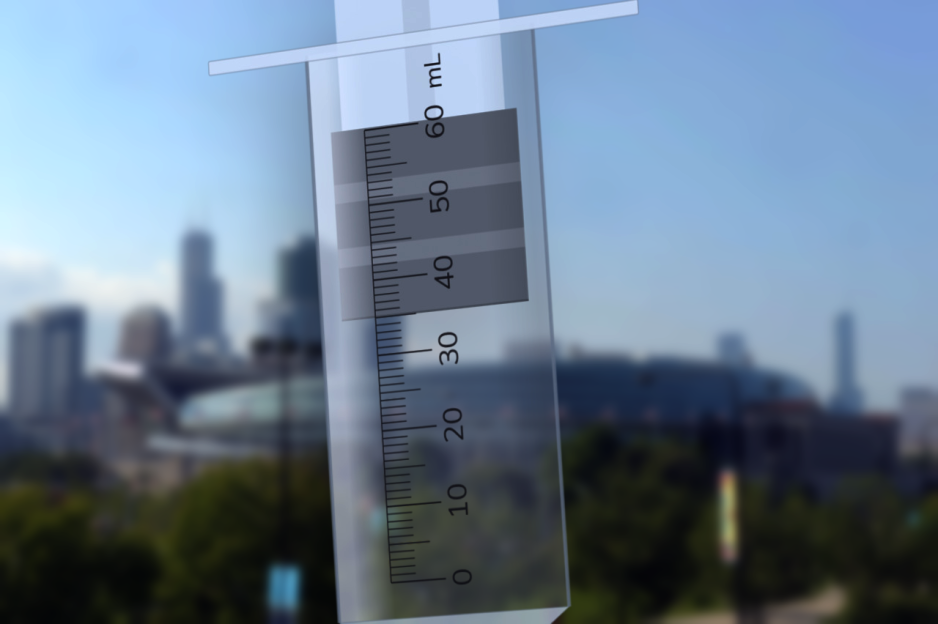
value=35 unit=mL
